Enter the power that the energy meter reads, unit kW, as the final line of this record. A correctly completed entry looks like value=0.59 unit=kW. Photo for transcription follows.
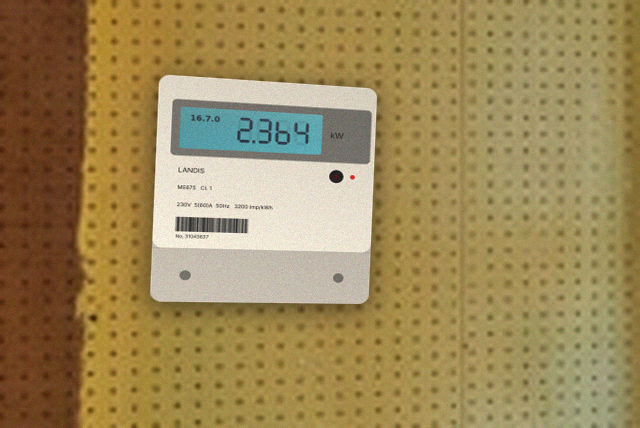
value=2.364 unit=kW
